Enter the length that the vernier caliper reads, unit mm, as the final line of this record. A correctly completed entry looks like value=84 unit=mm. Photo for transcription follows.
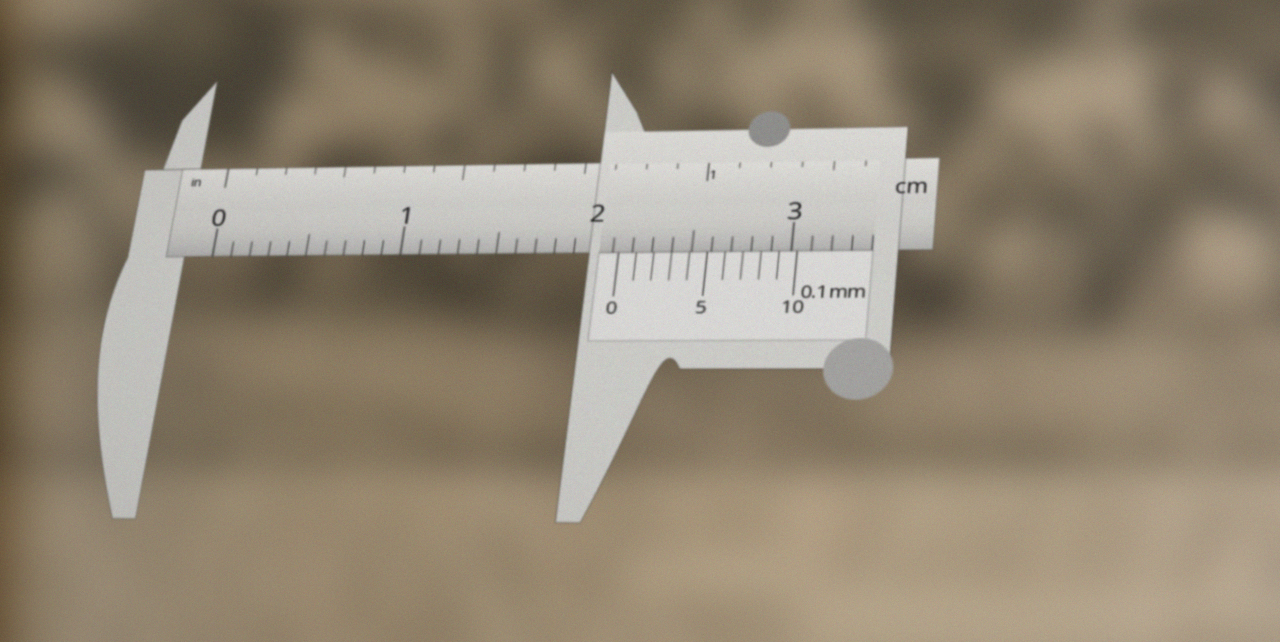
value=21.3 unit=mm
